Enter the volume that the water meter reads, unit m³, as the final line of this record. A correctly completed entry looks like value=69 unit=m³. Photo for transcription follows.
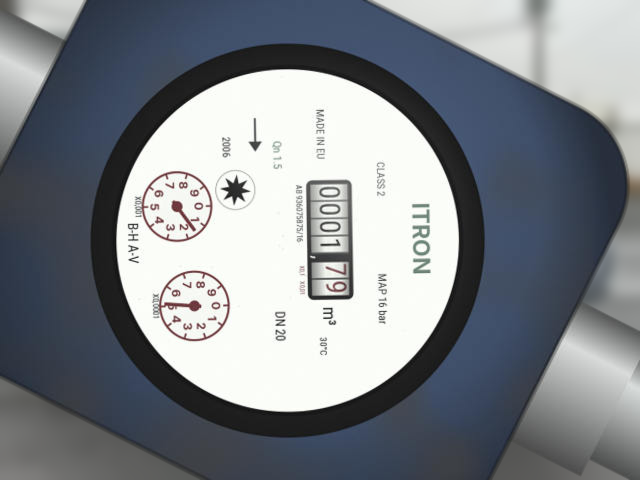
value=1.7915 unit=m³
